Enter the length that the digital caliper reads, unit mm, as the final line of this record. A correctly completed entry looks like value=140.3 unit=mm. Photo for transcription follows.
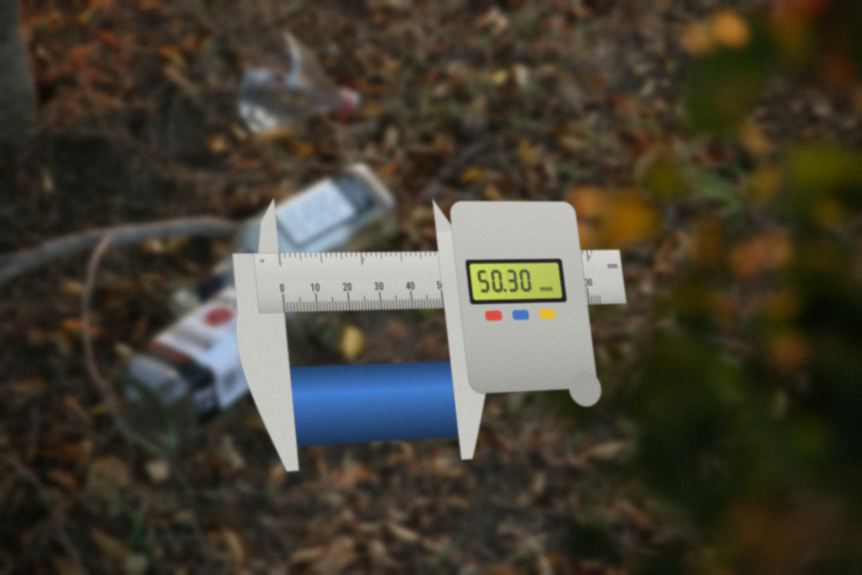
value=50.30 unit=mm
